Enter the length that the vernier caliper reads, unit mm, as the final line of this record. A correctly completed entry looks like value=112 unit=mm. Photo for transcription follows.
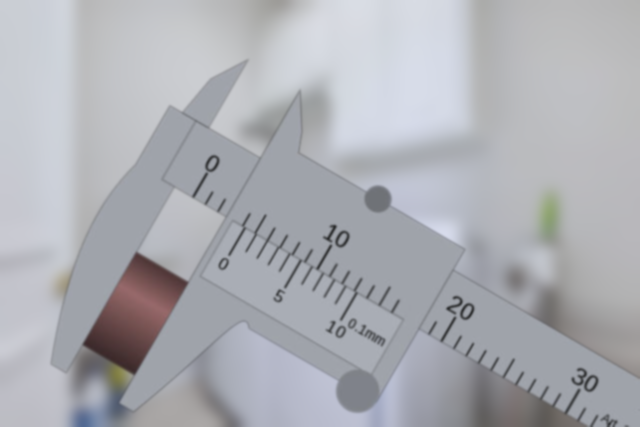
value=4.2 unit=mm
